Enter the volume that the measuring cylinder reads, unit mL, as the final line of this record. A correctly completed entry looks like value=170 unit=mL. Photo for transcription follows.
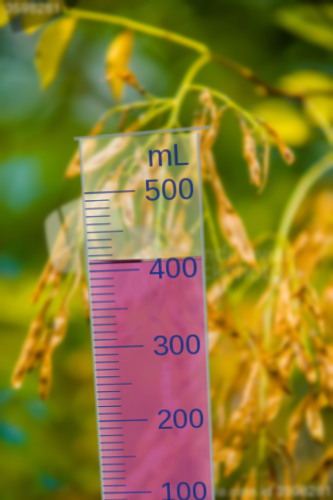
value=410 unit=mL
